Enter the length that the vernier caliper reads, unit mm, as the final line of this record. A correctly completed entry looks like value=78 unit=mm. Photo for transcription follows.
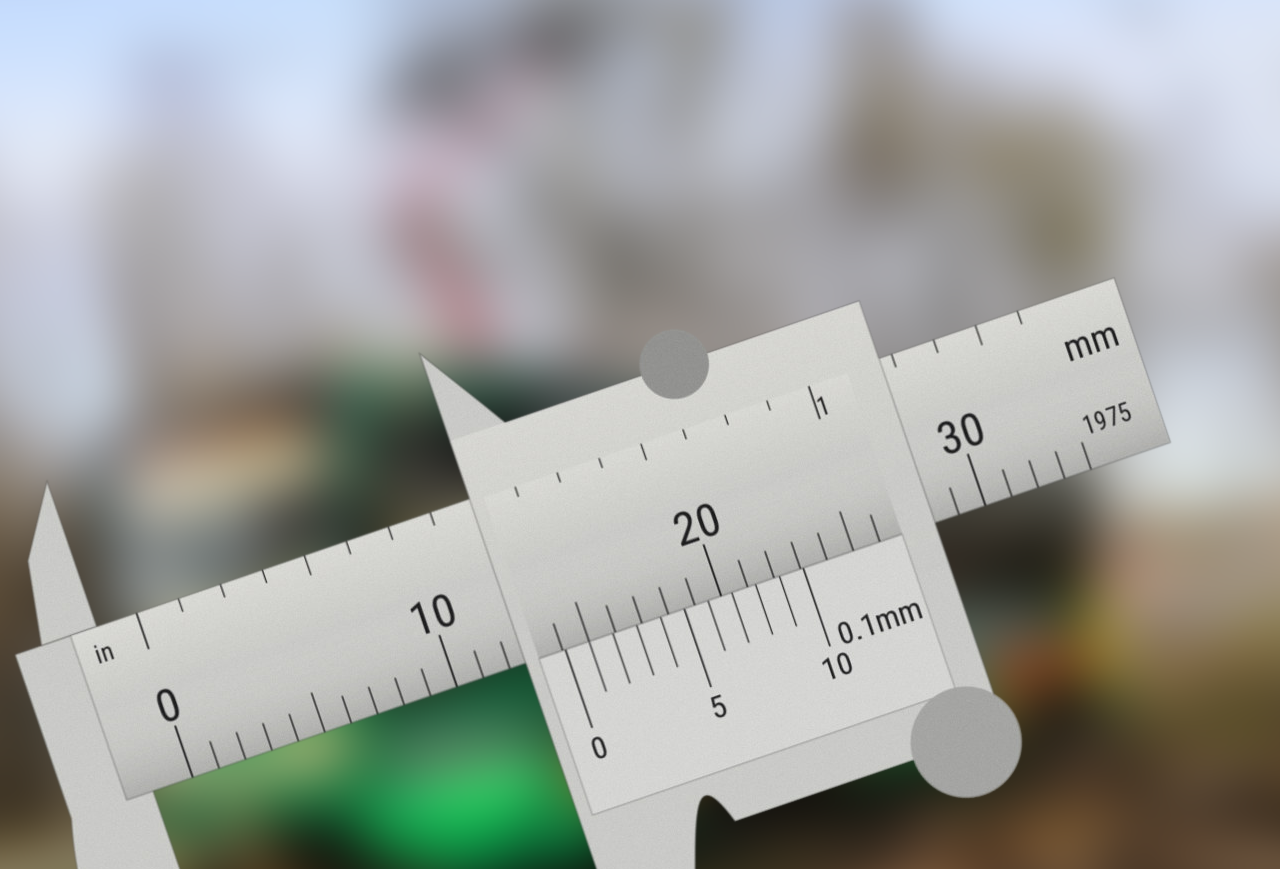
value=14.1 unit=mm
